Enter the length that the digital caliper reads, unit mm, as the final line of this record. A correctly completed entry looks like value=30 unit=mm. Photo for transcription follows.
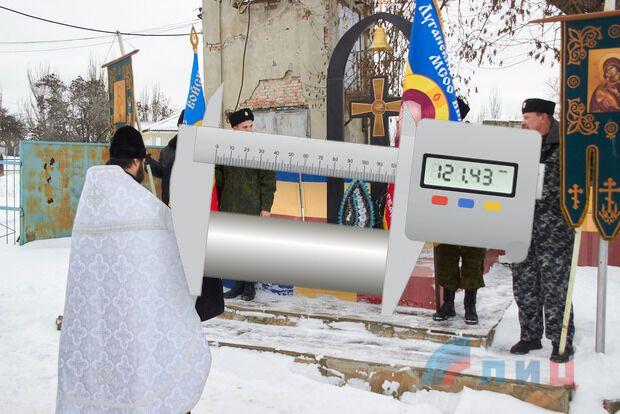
value=121.43 unit=mm
